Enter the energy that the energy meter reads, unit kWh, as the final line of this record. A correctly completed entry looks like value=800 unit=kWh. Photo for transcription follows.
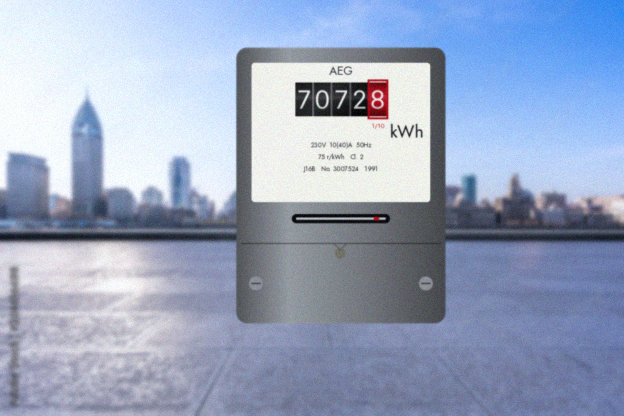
value=7072.8 unit=kWh
